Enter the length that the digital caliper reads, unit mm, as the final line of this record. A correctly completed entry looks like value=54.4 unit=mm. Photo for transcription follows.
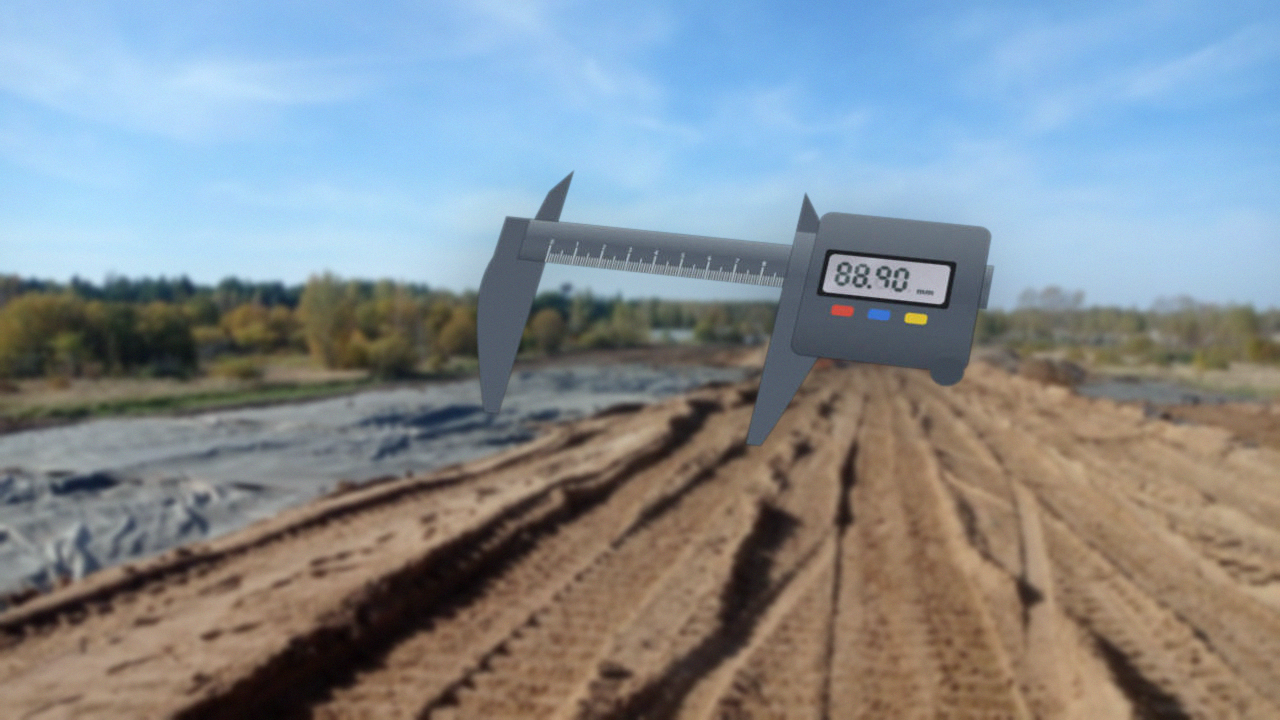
value=88.90 unit=mm
